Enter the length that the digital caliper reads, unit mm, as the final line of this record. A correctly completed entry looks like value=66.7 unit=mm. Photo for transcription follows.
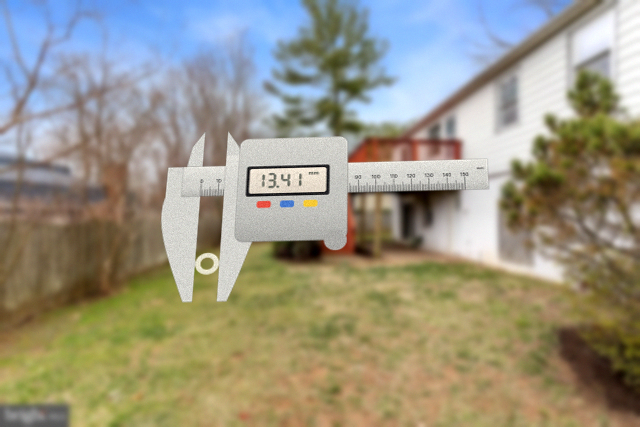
value=13.41 unit=mm
